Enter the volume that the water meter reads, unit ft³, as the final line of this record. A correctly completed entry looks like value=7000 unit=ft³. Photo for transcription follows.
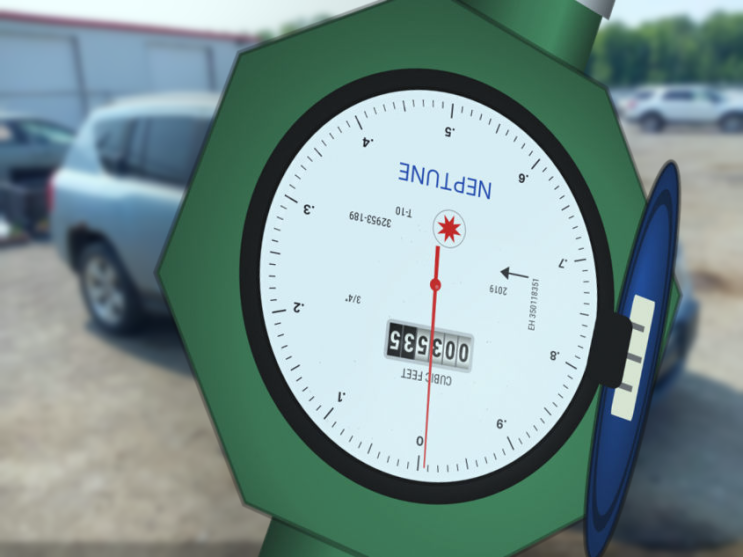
value=3534.99 unit=ft³
